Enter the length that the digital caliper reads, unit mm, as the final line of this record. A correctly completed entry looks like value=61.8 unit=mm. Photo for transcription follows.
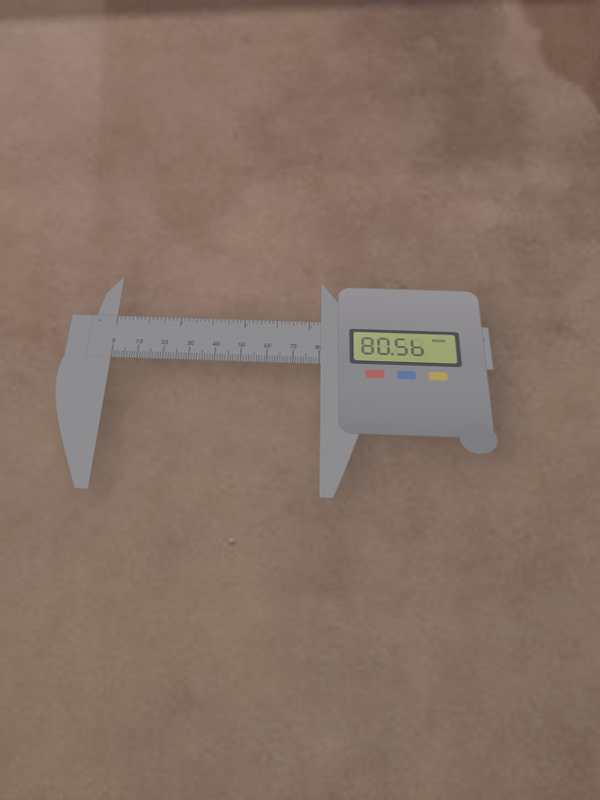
value=80.56 unit=mm
